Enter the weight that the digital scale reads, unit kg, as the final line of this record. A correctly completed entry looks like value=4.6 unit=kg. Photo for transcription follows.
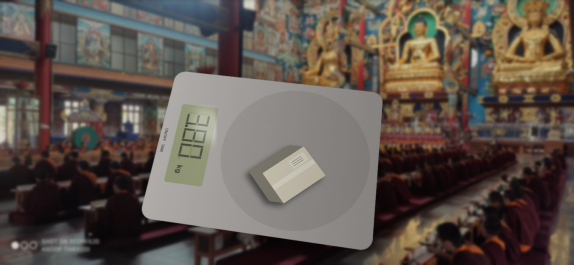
value=3.80 unit=kg
